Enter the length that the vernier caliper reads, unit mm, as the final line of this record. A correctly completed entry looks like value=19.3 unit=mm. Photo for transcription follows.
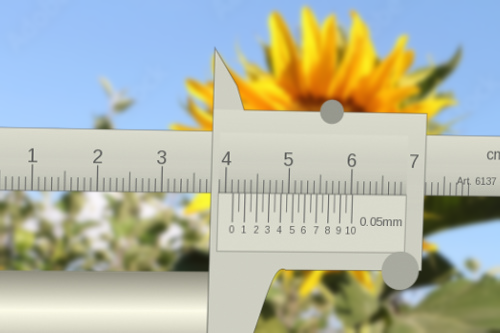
value=41.2 unit=mm
